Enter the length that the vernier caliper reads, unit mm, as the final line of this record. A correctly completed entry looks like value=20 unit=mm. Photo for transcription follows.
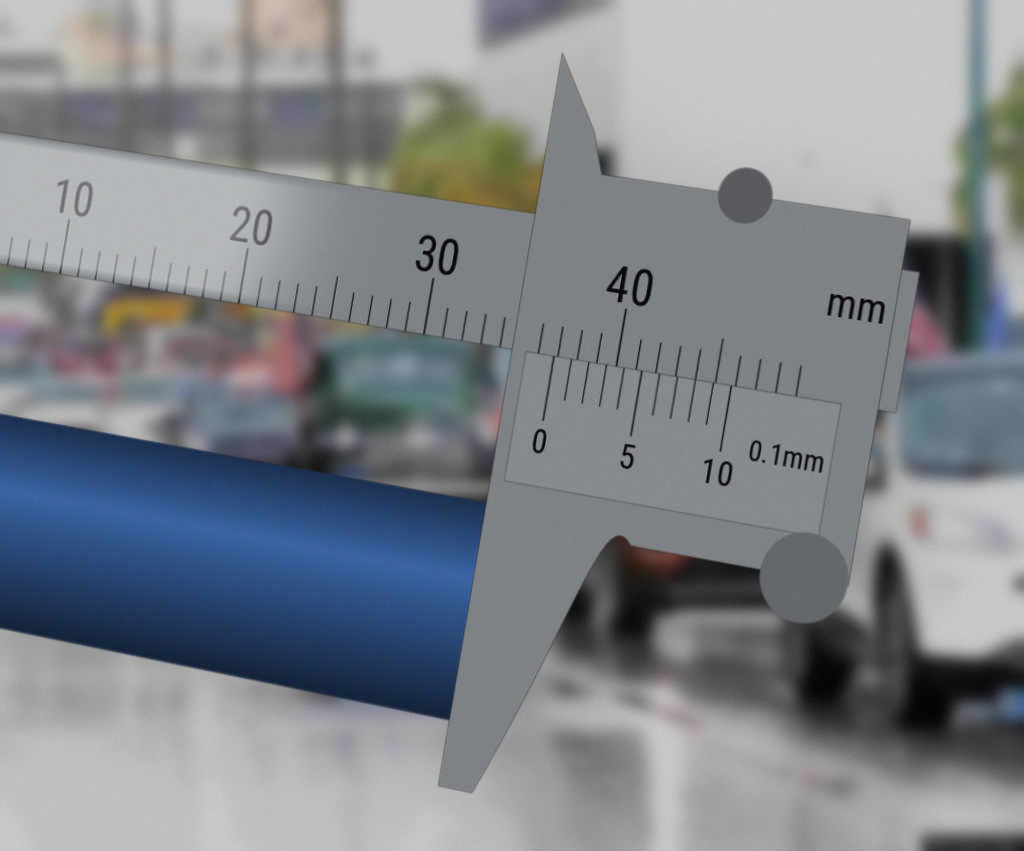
value=36.8 unit=mm
